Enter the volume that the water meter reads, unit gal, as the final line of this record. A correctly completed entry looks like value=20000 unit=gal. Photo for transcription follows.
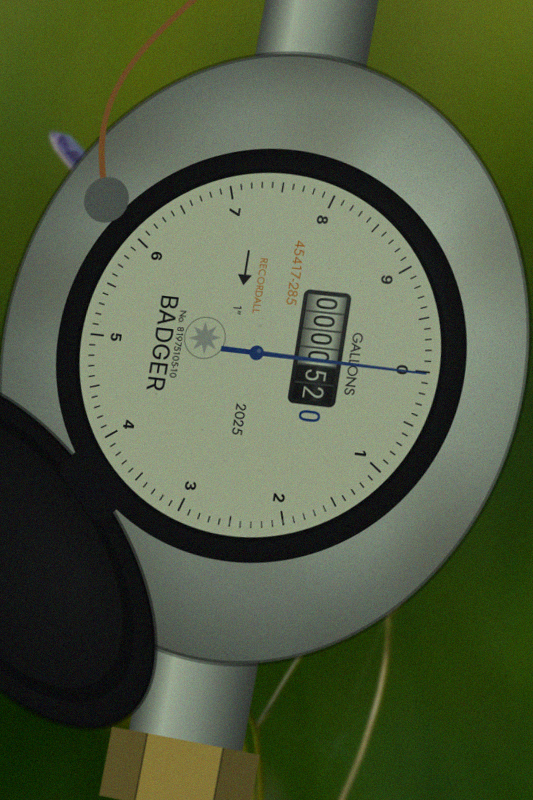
value=520.0 unit=gal
